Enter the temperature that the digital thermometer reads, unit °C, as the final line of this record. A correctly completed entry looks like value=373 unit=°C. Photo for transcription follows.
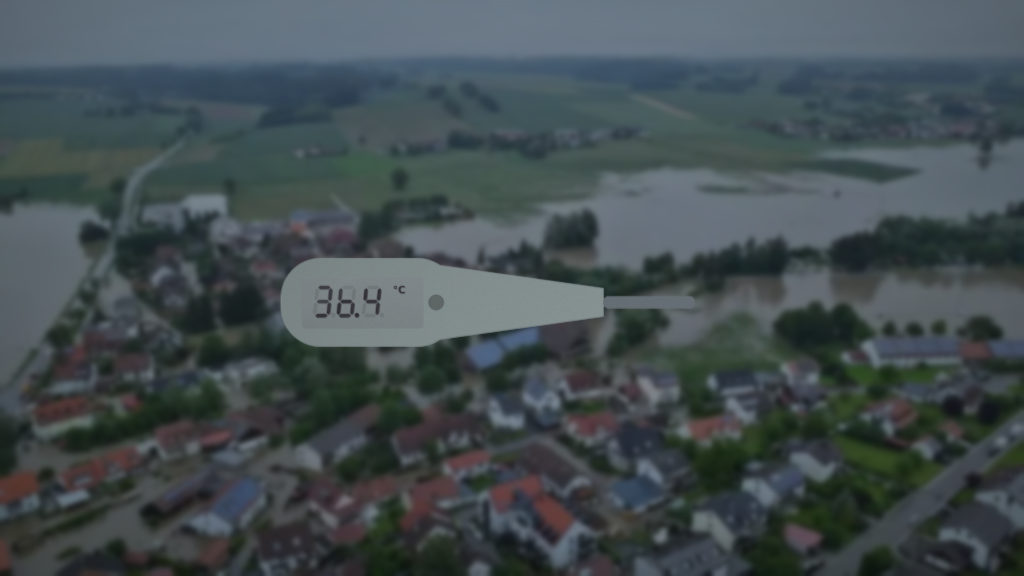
value=36.4 unit=°C
